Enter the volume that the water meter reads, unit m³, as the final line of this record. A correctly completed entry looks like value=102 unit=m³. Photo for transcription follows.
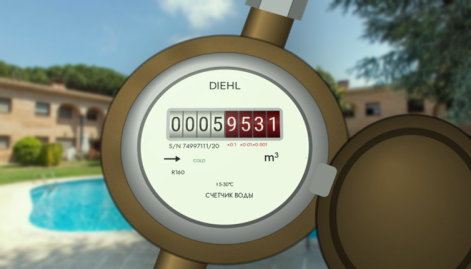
value=5.9531 unit=m³
